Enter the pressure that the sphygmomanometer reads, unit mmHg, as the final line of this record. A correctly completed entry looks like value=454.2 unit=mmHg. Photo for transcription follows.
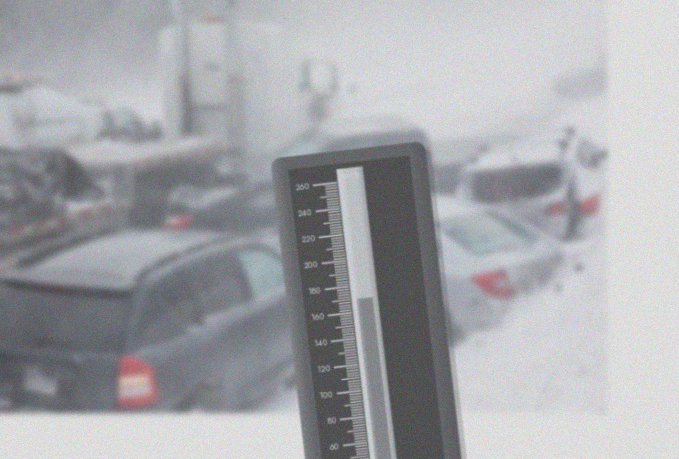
value=170 unit=mmHg
